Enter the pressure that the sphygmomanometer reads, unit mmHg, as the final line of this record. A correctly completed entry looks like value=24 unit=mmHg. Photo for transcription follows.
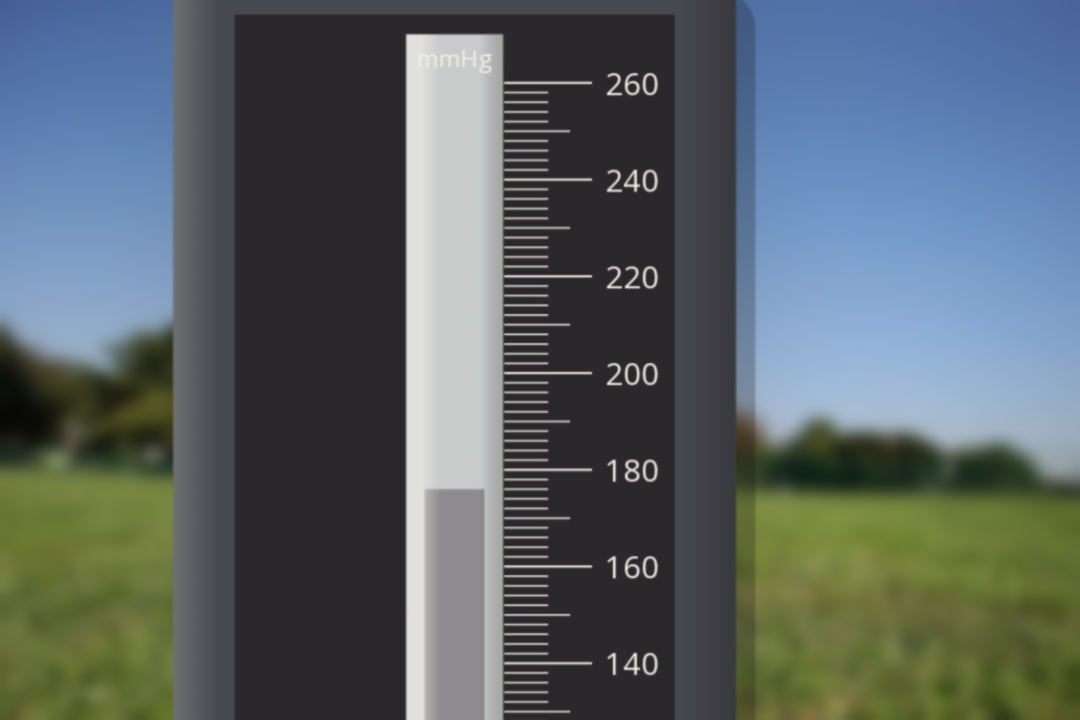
value=176 unit=mmHg
